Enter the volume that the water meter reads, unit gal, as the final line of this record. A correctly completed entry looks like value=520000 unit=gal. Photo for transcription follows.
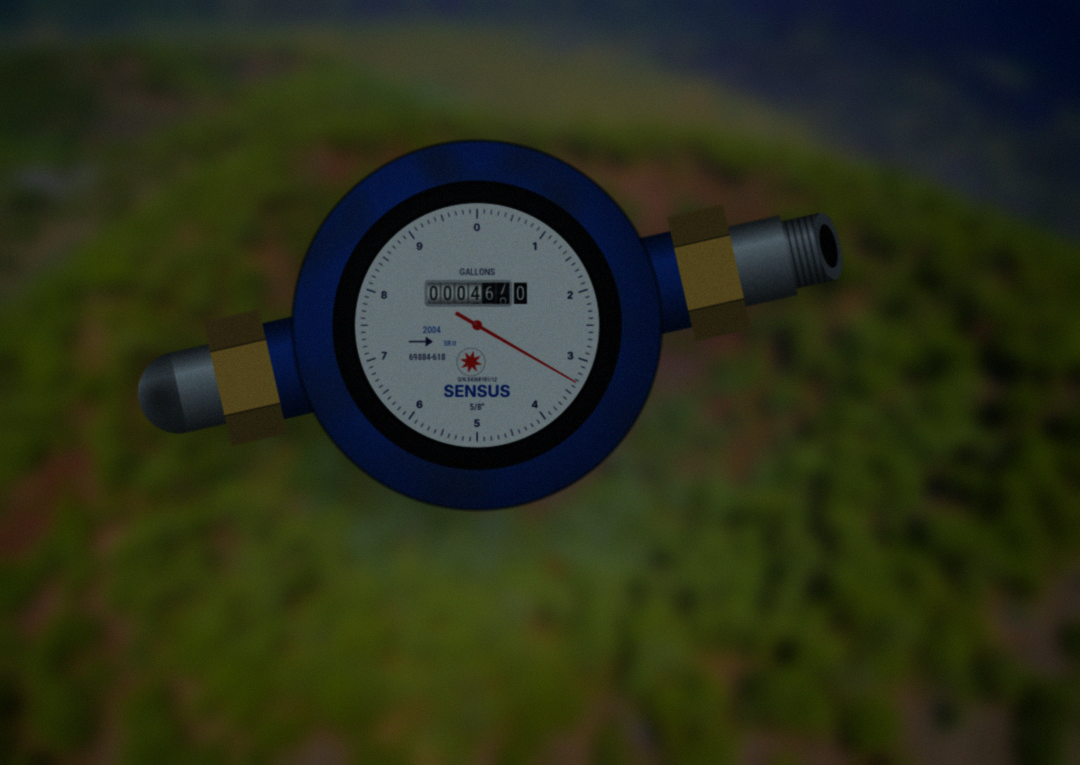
value=4673.3 unit=gal
